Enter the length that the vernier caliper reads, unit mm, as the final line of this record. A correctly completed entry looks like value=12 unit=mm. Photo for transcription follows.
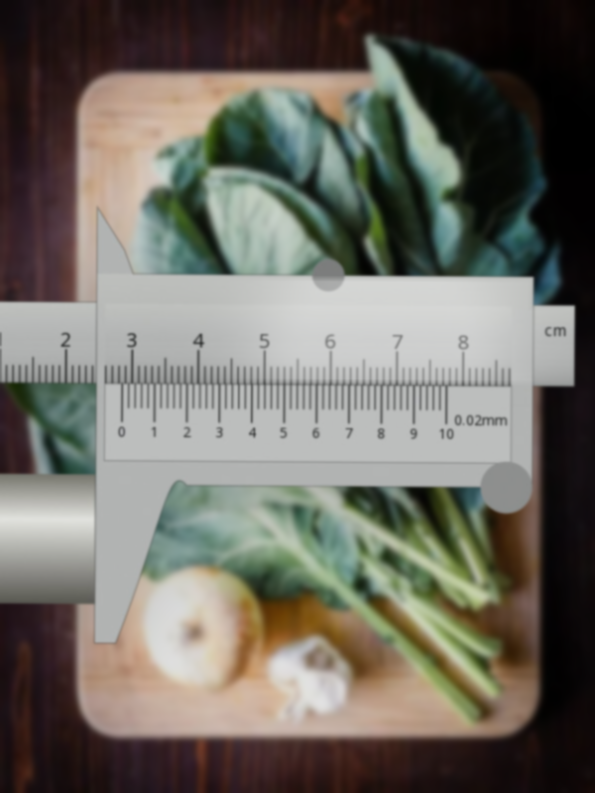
value=28.5 unit=mm
